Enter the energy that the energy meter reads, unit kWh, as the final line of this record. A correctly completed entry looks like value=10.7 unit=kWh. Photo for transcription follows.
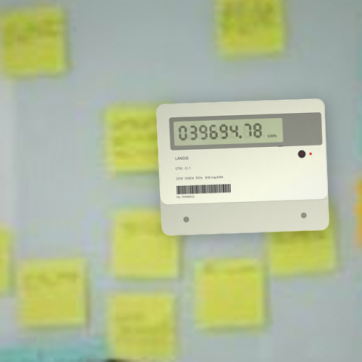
value=39694.78 unit=kWh
